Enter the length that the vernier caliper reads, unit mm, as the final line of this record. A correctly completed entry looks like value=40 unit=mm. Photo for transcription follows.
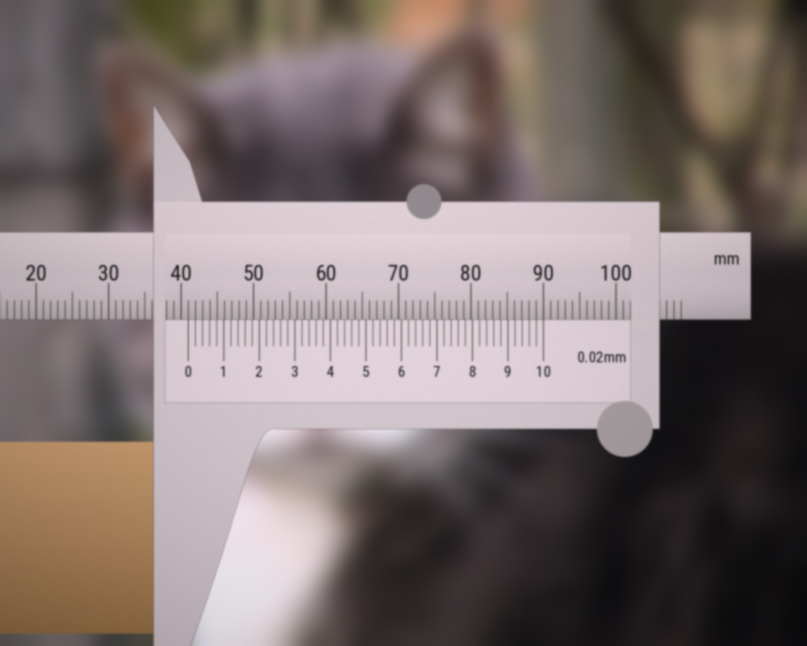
value=41.0 unit=mm
